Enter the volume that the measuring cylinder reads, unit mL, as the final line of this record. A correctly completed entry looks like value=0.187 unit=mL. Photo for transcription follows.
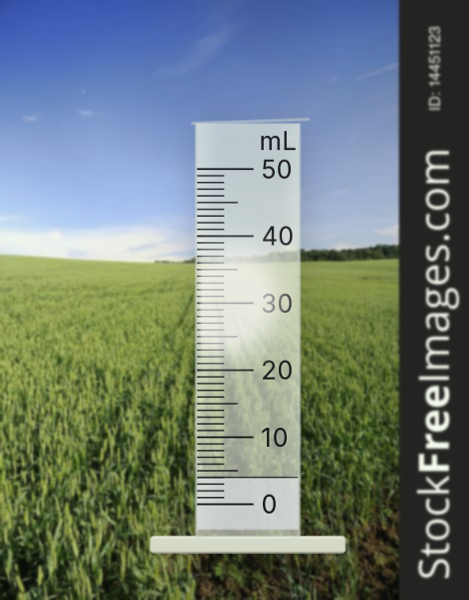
value=4 unit=mL
